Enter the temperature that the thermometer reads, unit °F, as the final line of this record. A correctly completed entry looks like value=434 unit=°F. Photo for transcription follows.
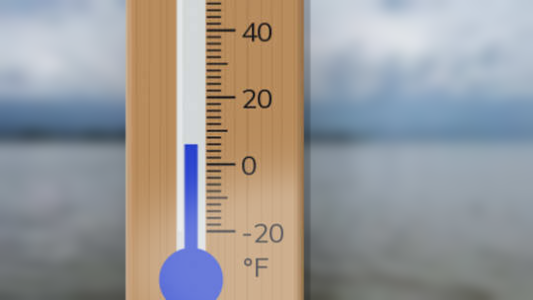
value=6 unit=°F
